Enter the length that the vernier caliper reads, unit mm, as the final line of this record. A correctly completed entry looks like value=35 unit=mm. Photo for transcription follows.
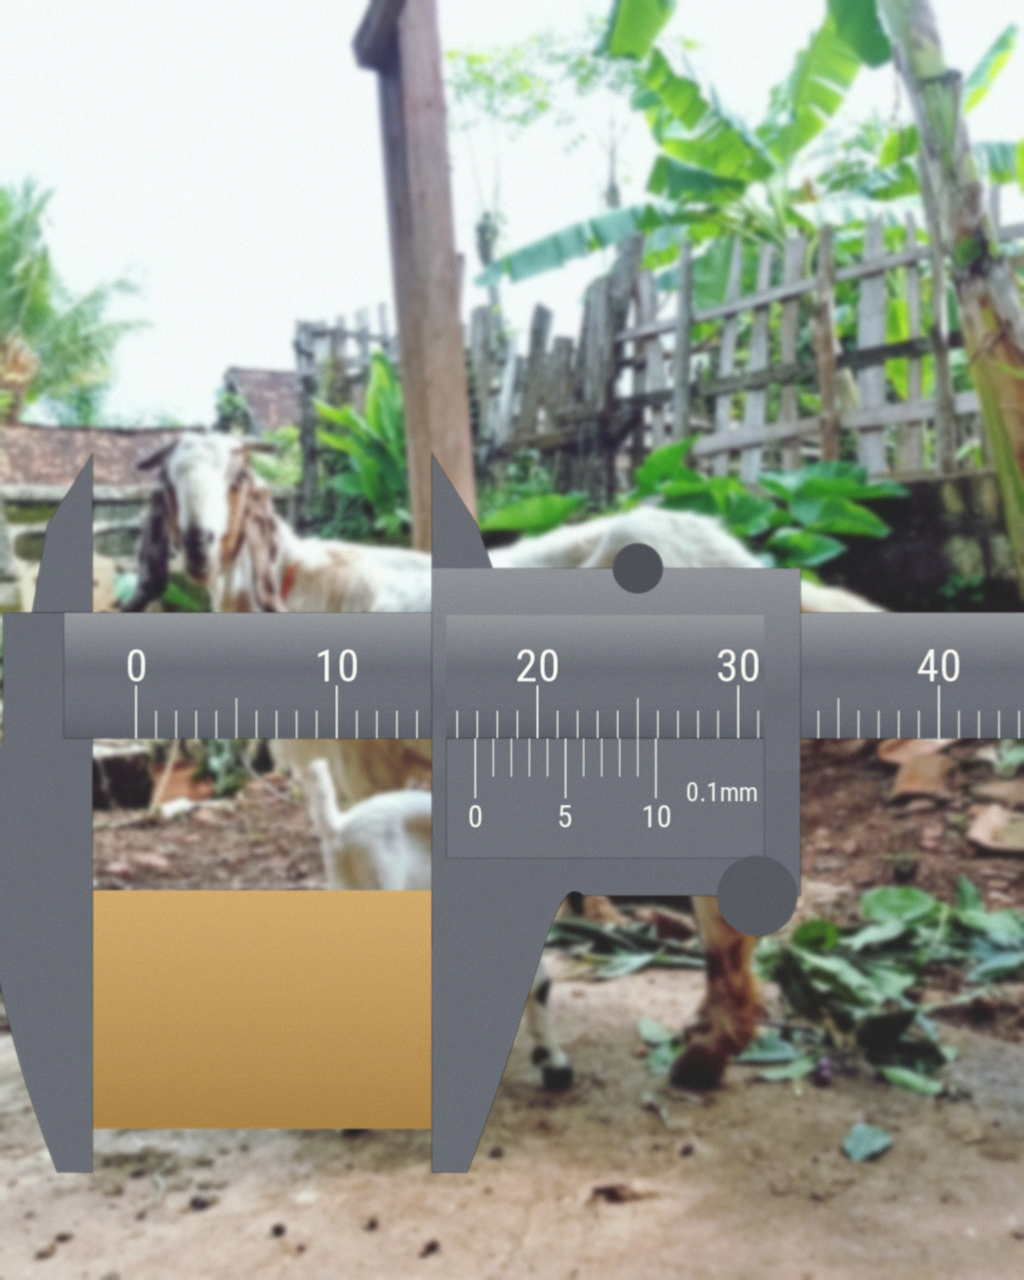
value=16.9 unit=mm
